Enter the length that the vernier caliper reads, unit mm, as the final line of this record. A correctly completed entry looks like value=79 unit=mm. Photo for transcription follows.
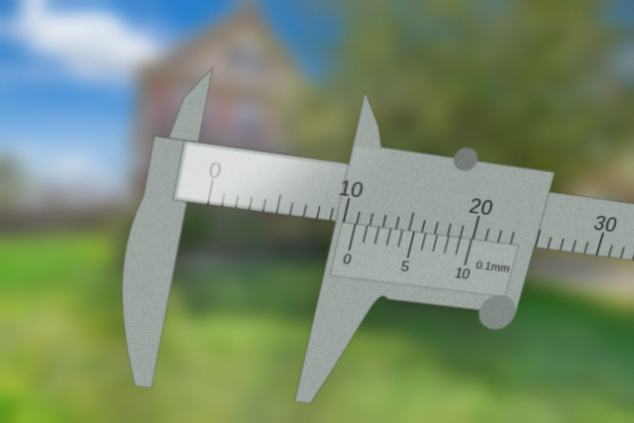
value=10.9 unit=mm
